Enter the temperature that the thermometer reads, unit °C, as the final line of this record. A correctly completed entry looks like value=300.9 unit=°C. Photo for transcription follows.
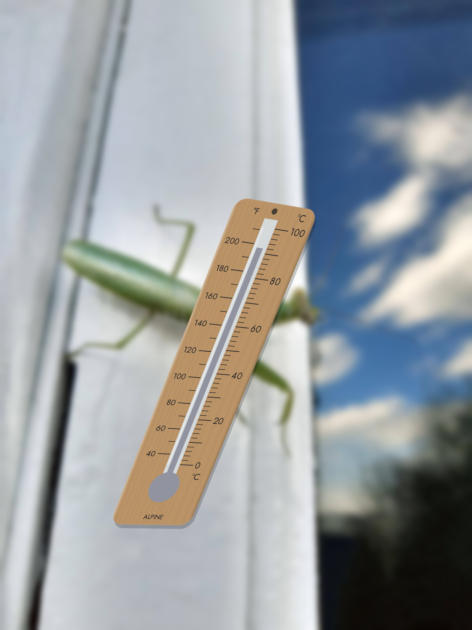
value=92 unit=°C
